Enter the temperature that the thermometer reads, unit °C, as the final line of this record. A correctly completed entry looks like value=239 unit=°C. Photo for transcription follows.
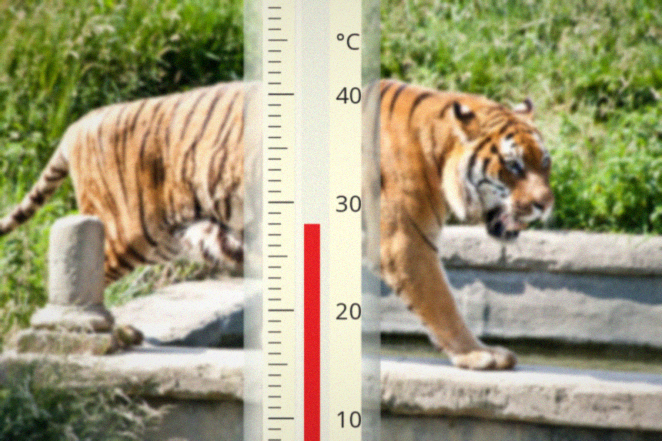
value=28 unit=°C
